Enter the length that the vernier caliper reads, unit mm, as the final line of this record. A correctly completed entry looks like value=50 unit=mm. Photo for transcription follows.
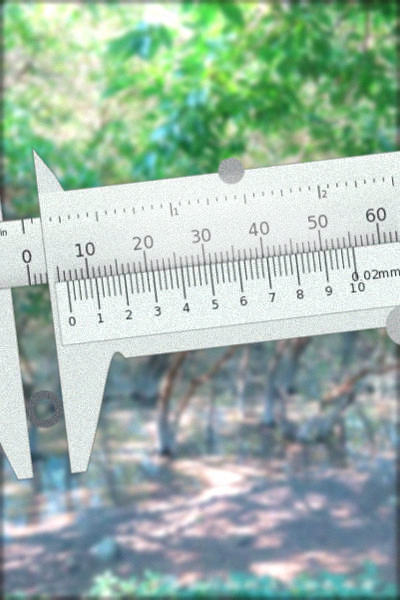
value=6.4 unit=mm
